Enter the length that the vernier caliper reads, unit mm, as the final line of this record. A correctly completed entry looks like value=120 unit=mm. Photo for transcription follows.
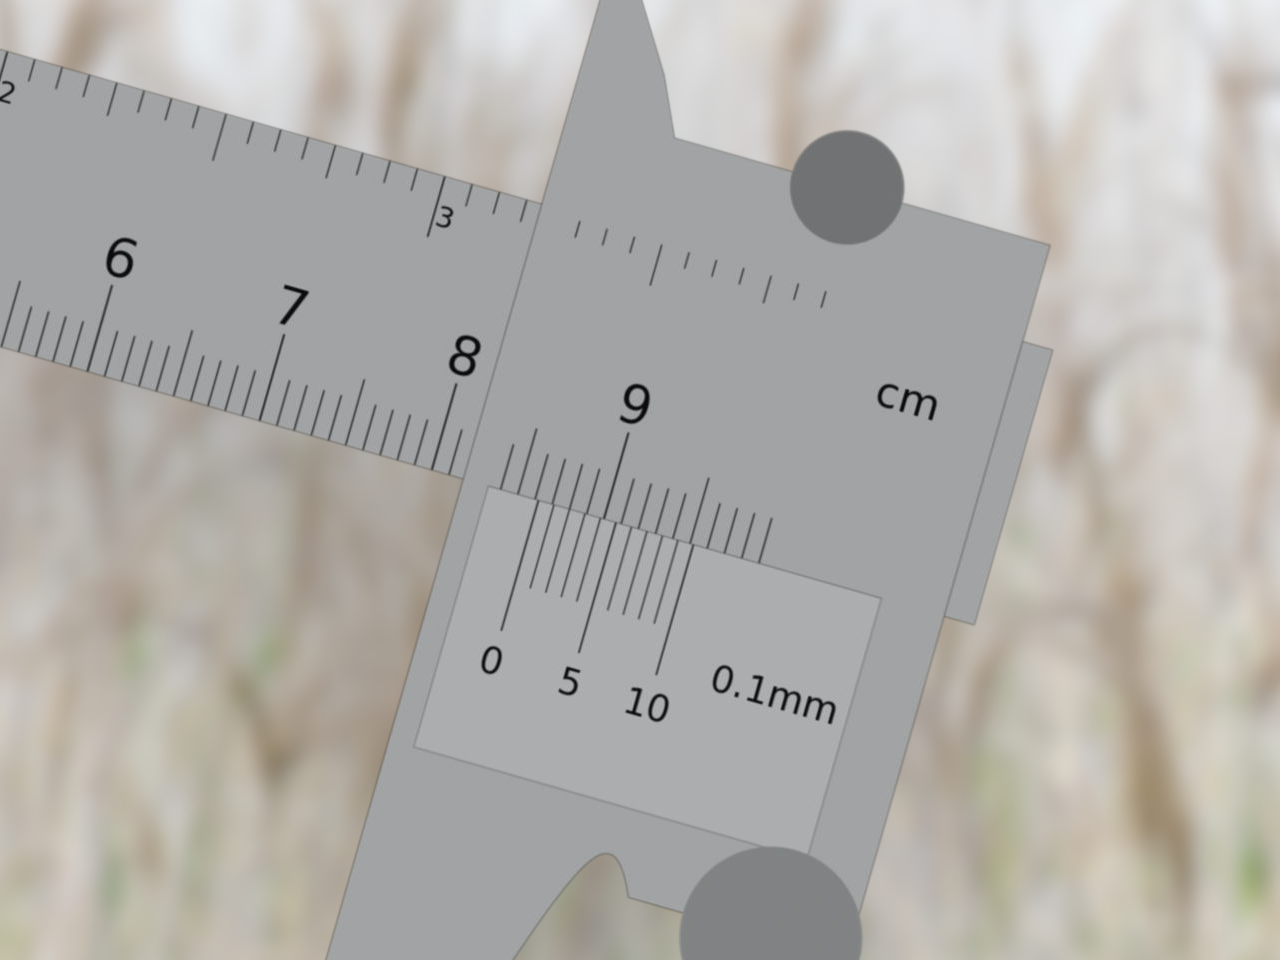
value=86.2 unit=mm
